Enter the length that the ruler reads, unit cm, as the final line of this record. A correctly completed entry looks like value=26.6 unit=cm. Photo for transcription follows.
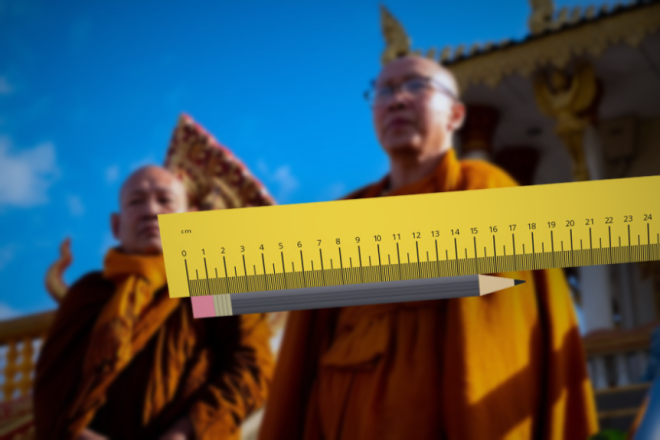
value=17.5 unit=cm
